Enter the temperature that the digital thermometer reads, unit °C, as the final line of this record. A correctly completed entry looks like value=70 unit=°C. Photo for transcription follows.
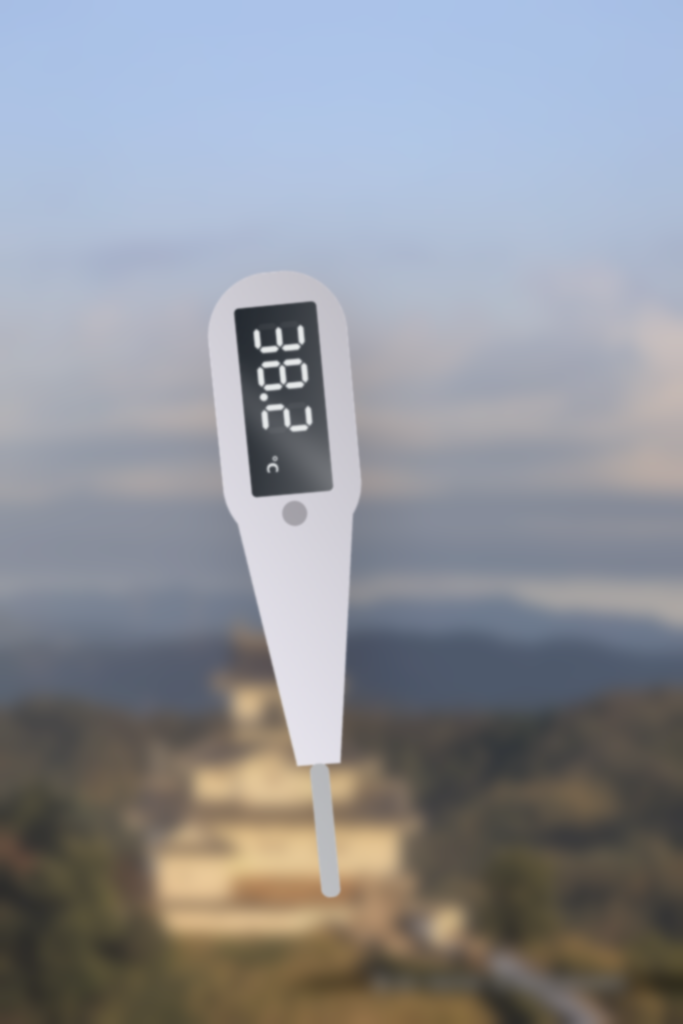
value=38.2 unit=°C
